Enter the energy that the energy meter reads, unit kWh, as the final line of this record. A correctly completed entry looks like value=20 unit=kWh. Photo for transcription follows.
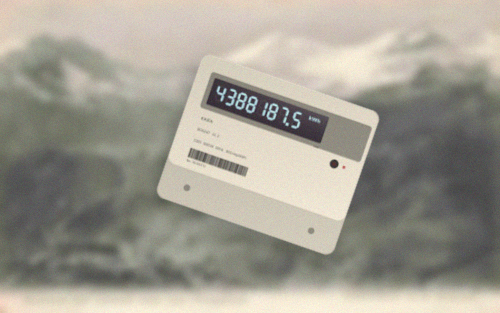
value=4388187.5 unit=kWh
